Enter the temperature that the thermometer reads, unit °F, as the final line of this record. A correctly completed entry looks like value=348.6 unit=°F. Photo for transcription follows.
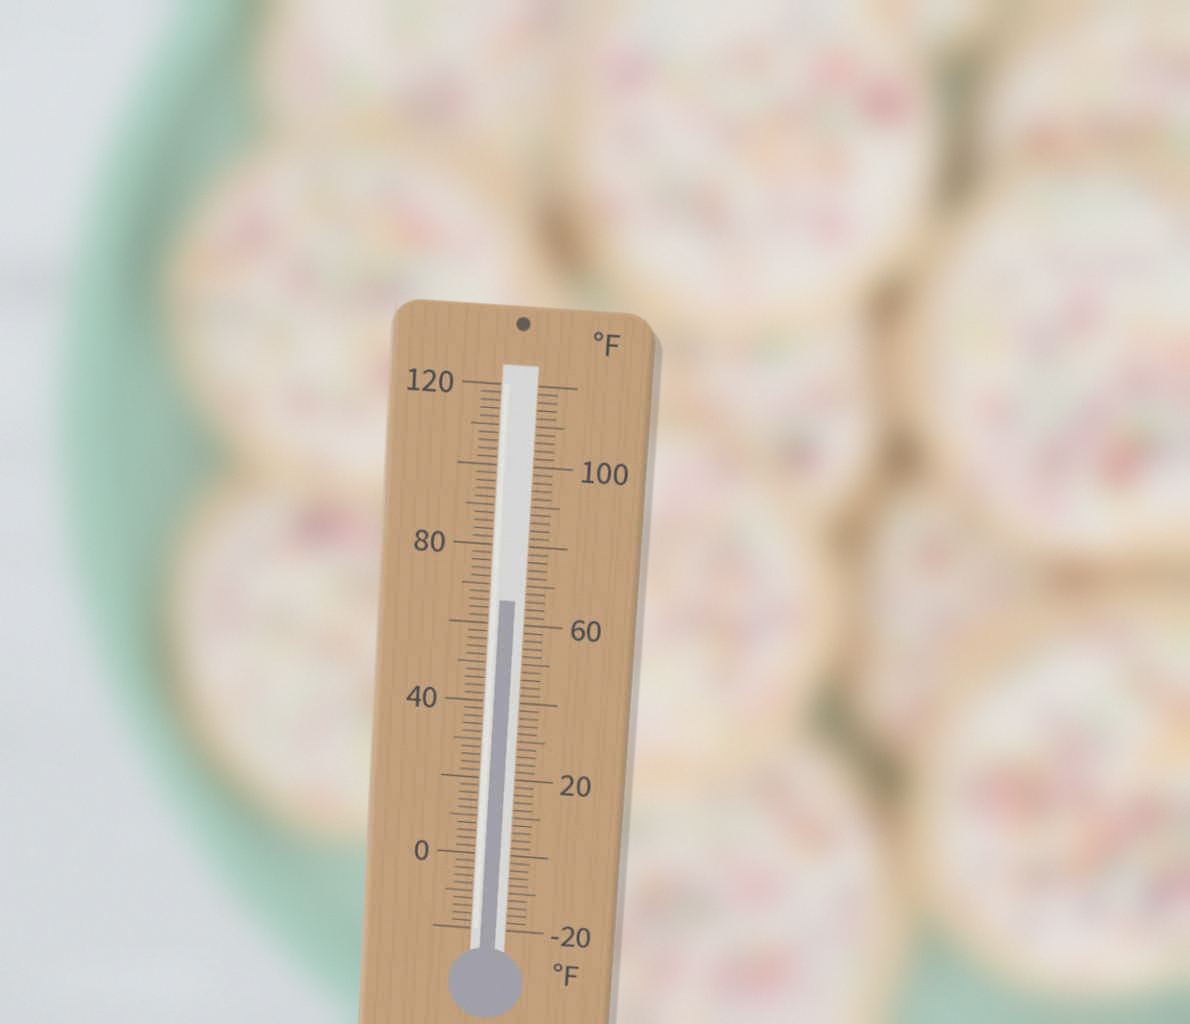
value=66 unit=°F
